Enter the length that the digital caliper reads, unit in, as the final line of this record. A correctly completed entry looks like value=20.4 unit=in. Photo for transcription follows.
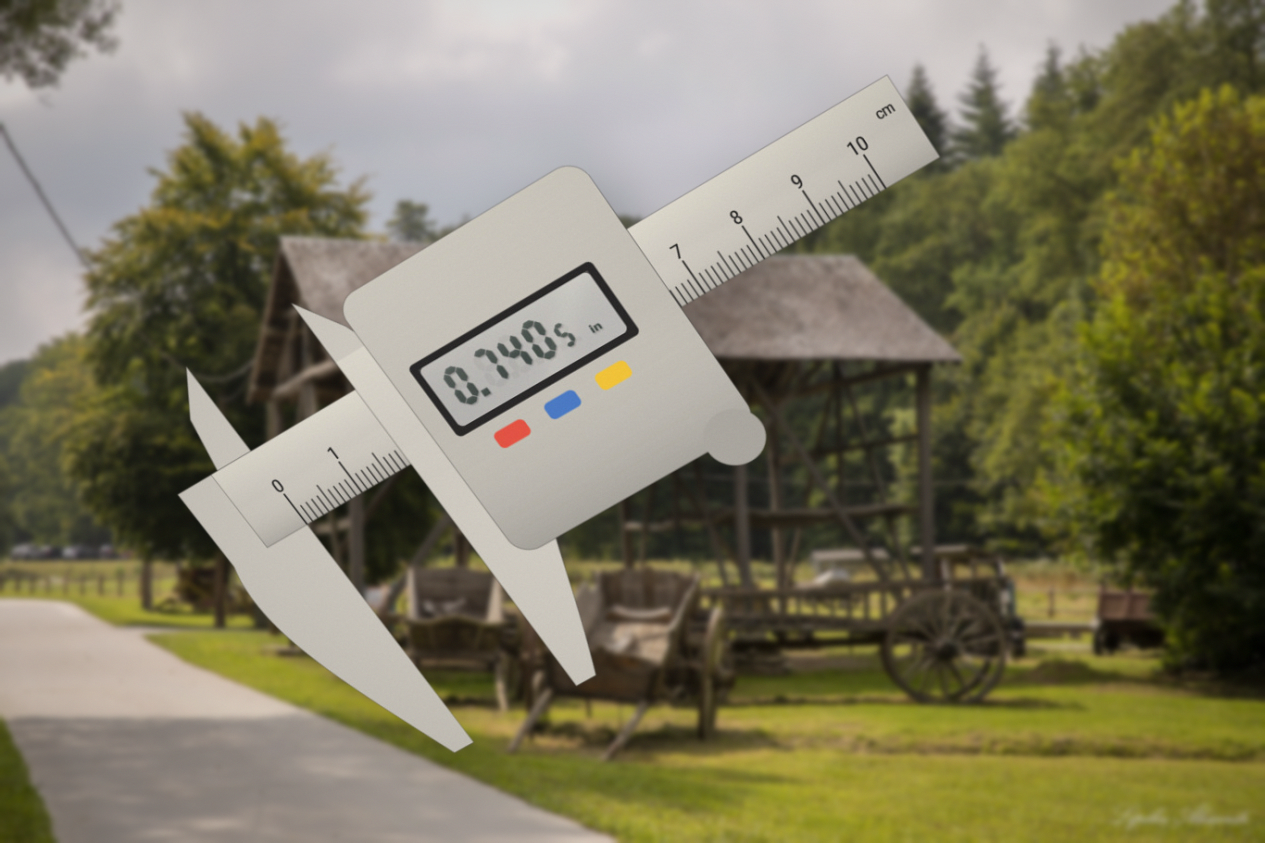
value=0.7405 unit=in
